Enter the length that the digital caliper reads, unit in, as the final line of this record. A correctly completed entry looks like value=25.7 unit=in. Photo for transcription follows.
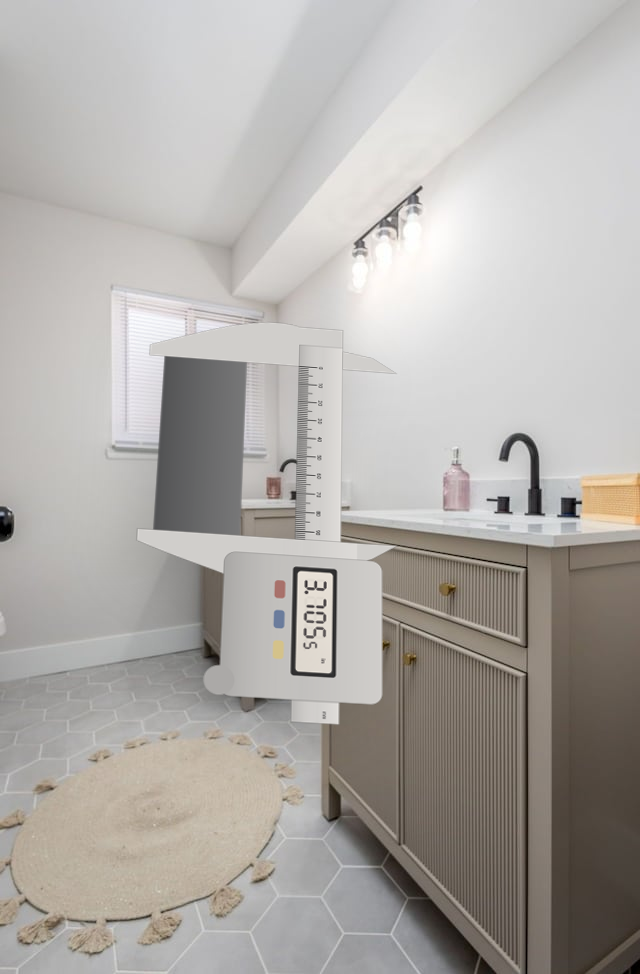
value=3.7055 unit=in
